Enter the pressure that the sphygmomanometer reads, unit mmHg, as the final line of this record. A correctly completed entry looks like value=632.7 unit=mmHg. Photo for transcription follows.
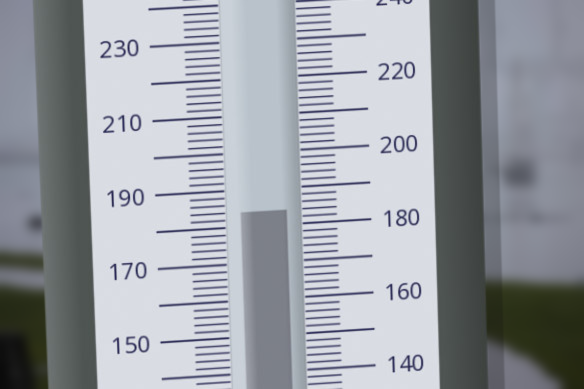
value=184 unit=mmHg
